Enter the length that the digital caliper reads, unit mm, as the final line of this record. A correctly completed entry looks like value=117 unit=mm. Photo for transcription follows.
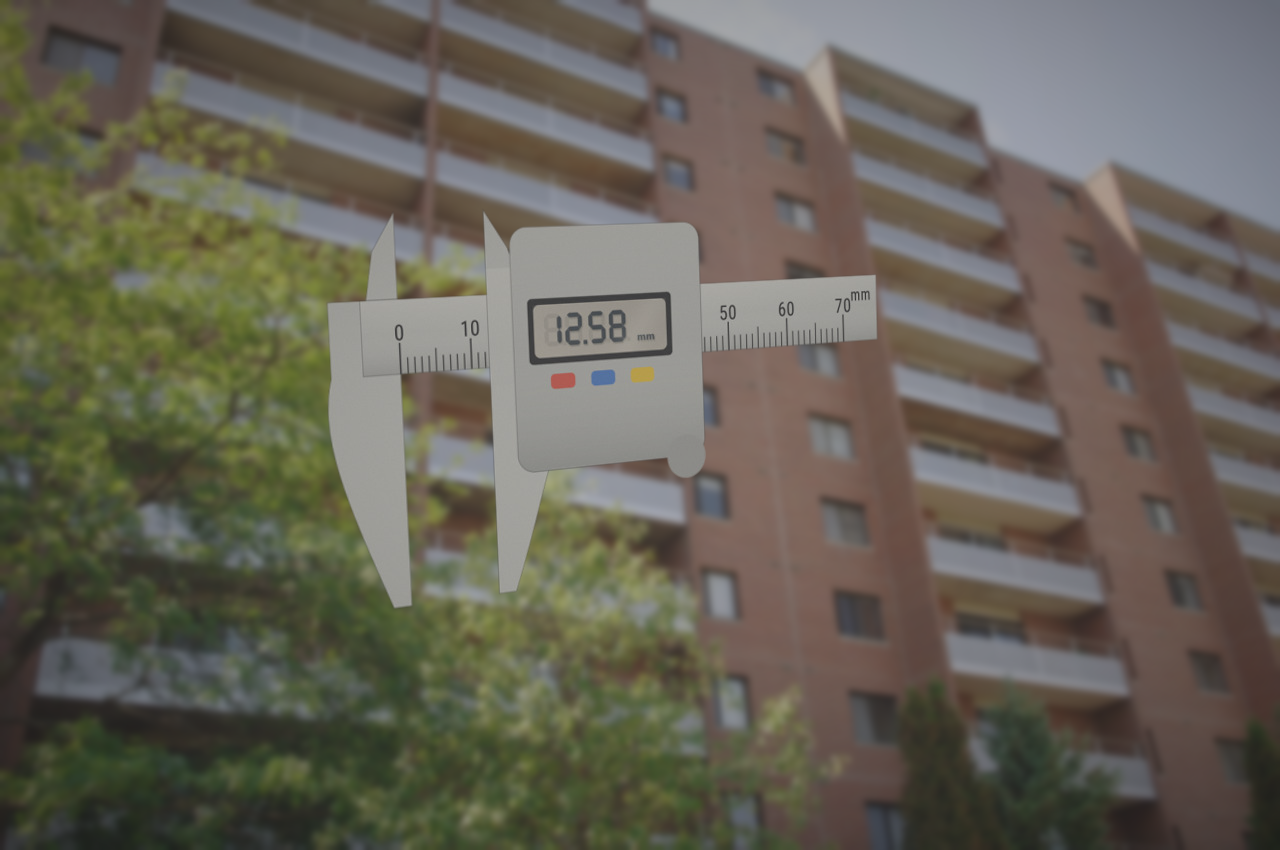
value=12.58 unit=mm
